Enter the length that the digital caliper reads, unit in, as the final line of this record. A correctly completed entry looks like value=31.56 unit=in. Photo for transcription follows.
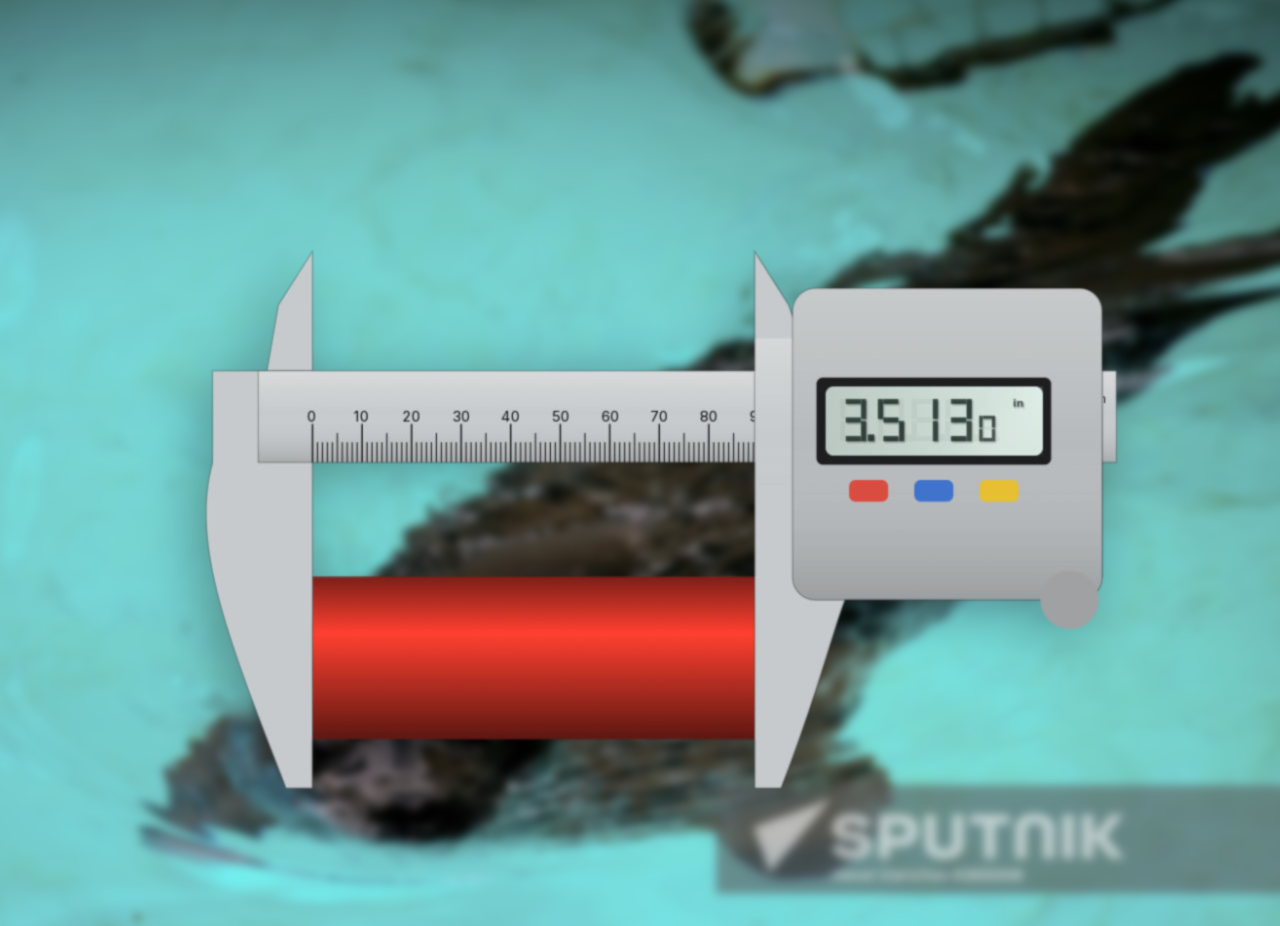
value=3.5130 unit=in
